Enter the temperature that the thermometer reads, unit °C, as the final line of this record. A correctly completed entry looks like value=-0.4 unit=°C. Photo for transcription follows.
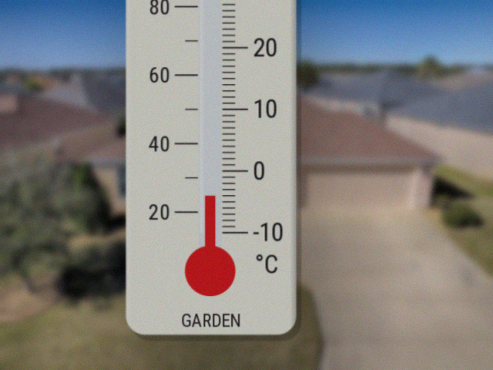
value=-4 unit=°C
